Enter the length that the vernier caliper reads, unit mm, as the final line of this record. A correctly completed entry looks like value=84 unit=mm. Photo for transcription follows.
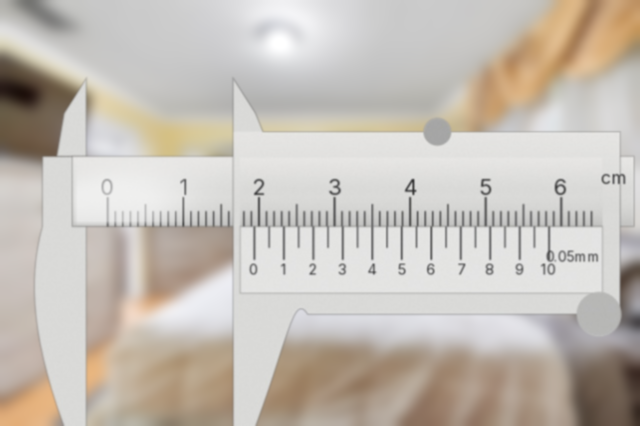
value=19.4 unit=mm
